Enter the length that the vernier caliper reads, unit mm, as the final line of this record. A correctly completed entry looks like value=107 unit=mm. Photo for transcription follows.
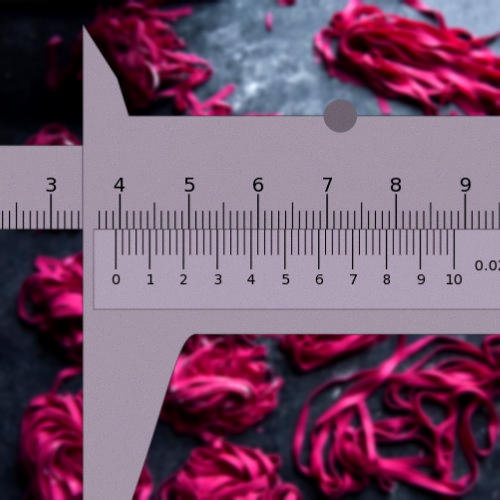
value=39.4 unit=mm
